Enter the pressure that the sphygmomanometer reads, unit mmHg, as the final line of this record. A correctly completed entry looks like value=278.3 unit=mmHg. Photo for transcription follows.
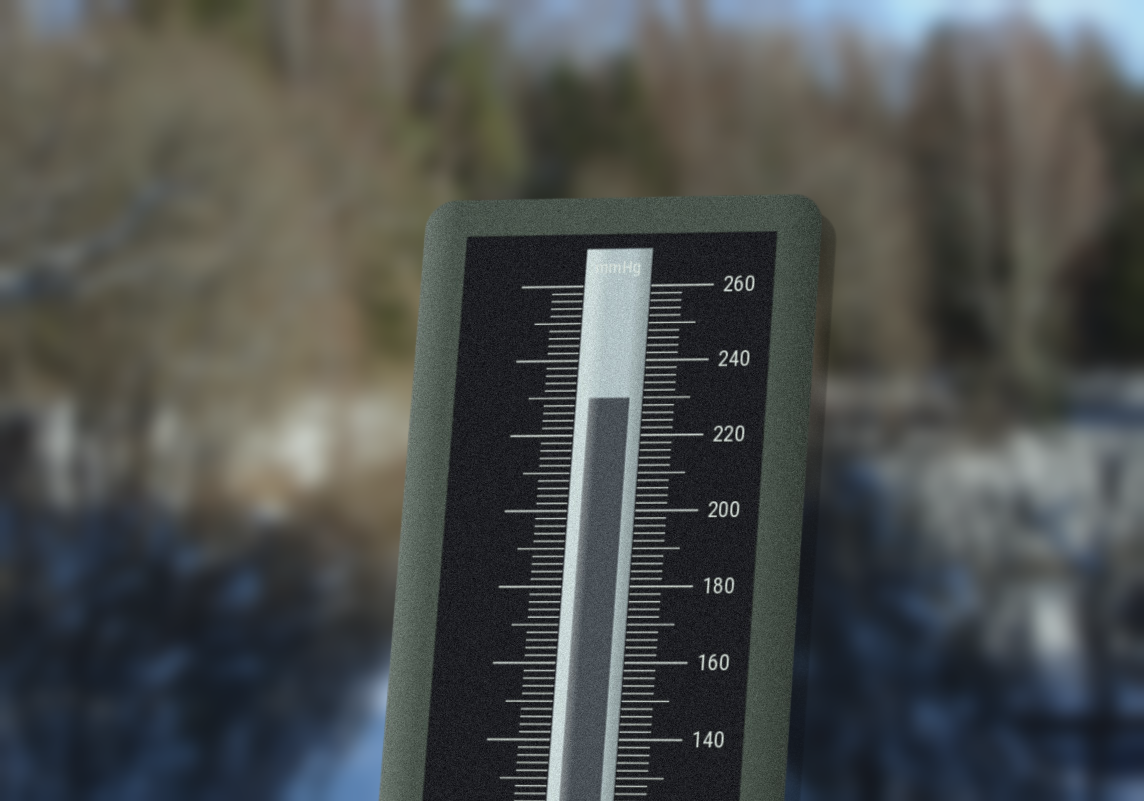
value=230 unit=mmHg
